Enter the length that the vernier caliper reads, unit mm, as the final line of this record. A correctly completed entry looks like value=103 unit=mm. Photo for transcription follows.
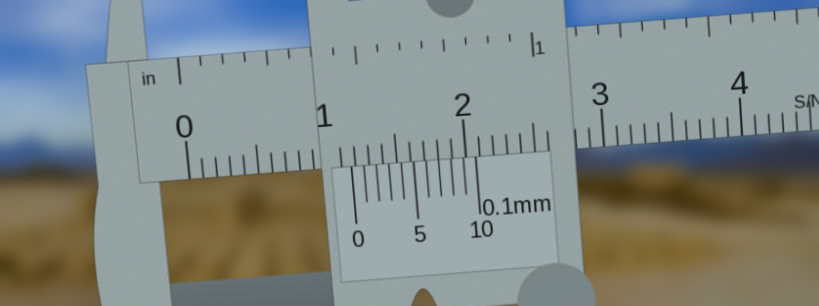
value=11.7 unit=mm
